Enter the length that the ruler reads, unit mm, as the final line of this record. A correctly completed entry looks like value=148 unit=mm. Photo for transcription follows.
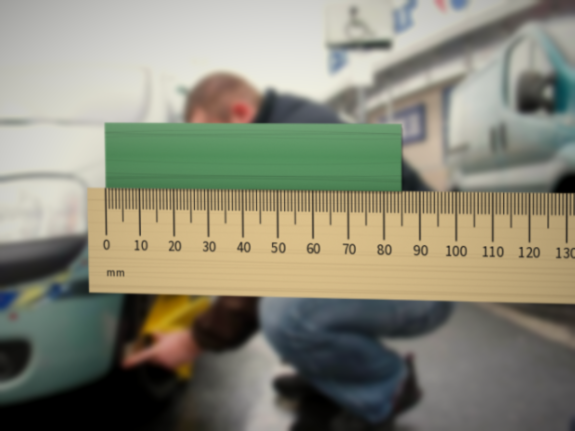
value=85 unit=mm
